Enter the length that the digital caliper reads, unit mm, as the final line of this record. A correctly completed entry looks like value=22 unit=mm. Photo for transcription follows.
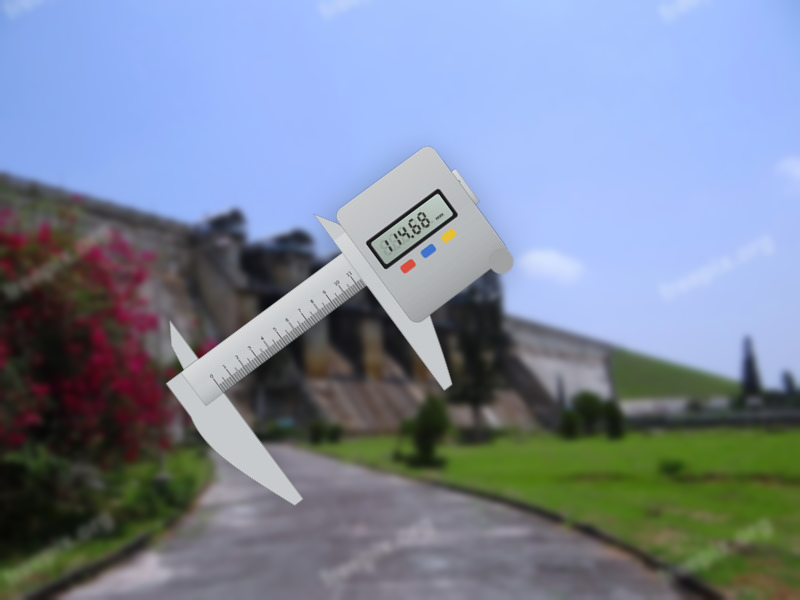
value=114.68 unit=mm
